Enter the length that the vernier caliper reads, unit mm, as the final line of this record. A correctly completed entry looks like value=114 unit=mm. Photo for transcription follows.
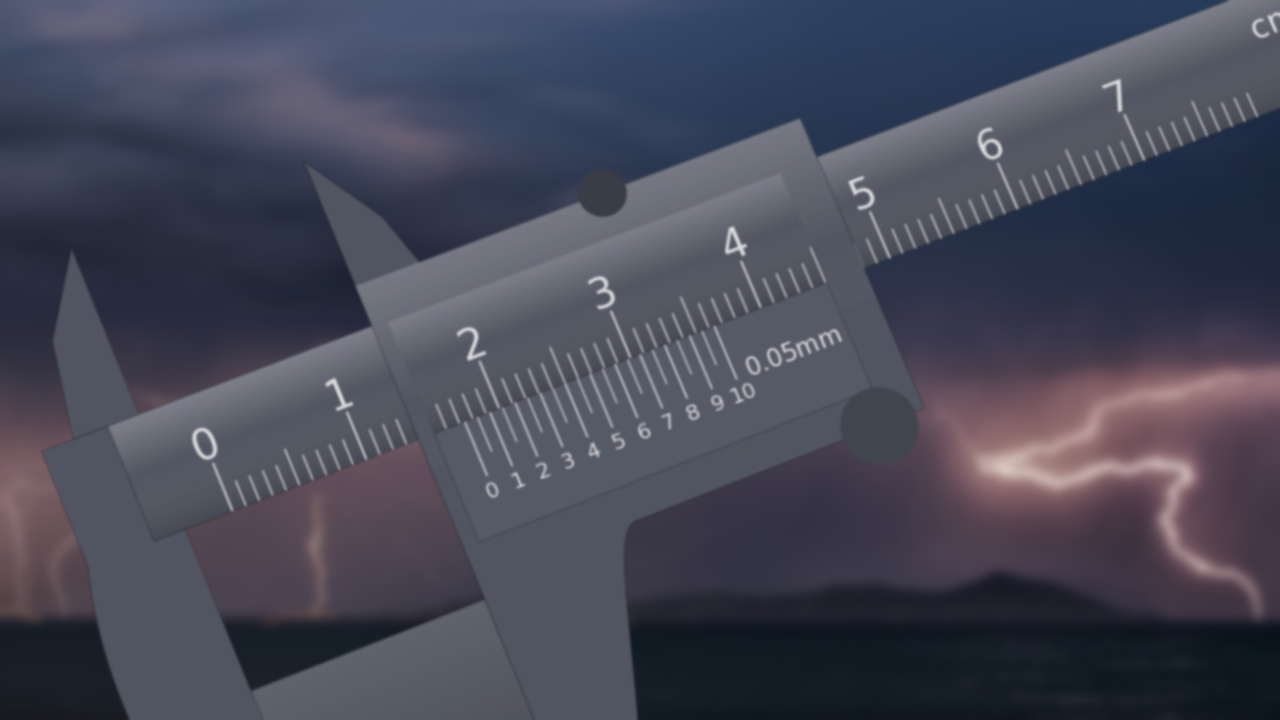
value=17.4 unit=mm
